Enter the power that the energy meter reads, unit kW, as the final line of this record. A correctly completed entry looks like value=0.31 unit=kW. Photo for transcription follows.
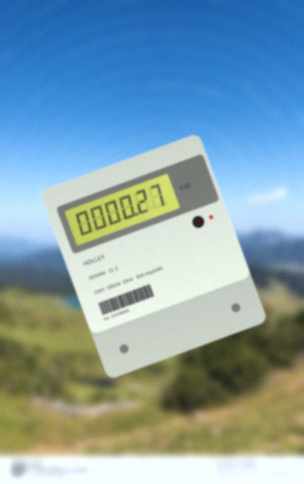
value=0.27 unit=kW
